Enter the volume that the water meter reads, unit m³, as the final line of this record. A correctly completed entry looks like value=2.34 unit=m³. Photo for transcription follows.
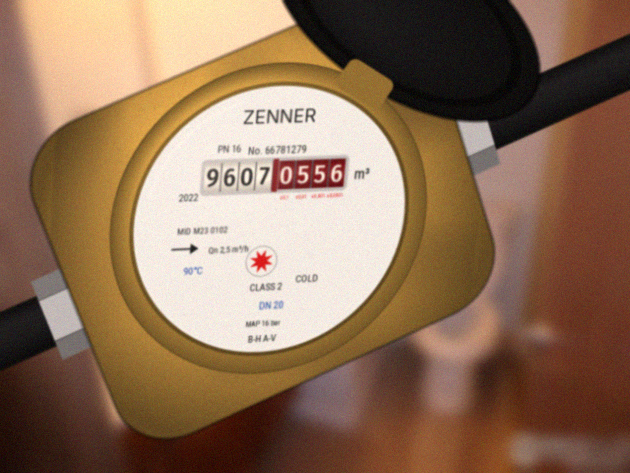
value=9607.0556 unit=m³
